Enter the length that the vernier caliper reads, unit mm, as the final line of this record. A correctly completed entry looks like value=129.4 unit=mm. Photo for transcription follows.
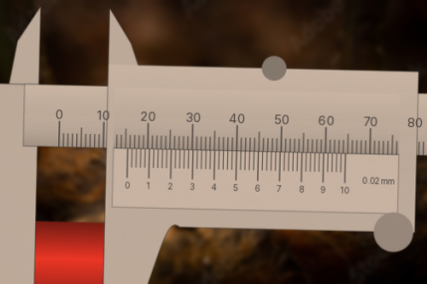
value=15.5 unit=mm
